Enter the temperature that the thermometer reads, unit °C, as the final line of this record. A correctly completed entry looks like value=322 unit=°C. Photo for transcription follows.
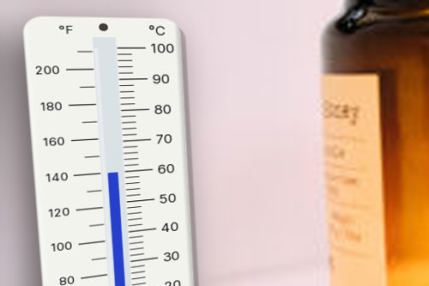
value=60 unit=°C
